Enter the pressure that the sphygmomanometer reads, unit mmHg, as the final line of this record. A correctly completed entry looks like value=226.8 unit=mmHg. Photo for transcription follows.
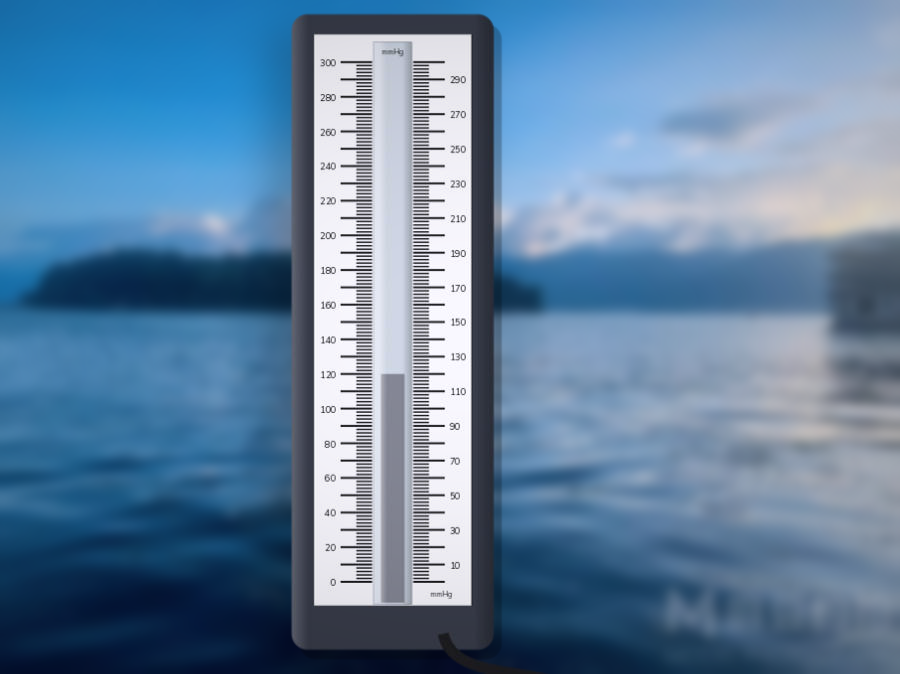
value=120 unit=mmHg
